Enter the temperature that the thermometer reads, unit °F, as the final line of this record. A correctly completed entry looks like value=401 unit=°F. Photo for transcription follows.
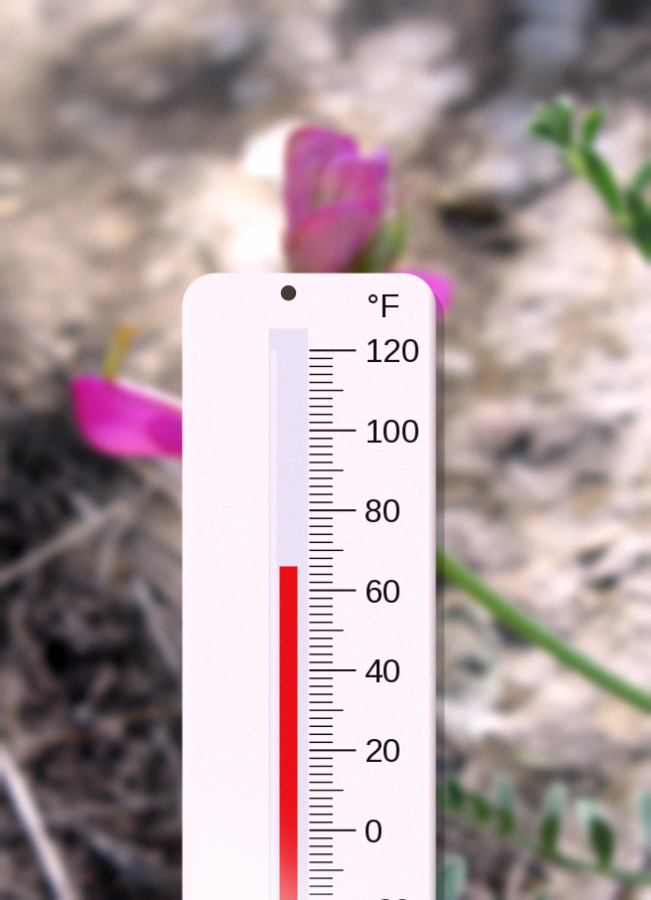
value=66 unit=°F
